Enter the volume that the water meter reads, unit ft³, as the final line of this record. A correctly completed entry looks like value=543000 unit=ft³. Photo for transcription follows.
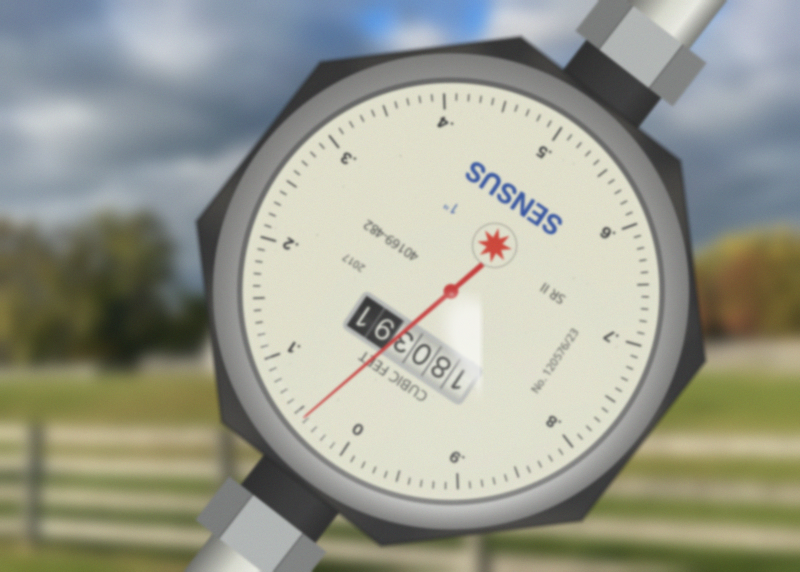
value=180391.04 unit=ft³
